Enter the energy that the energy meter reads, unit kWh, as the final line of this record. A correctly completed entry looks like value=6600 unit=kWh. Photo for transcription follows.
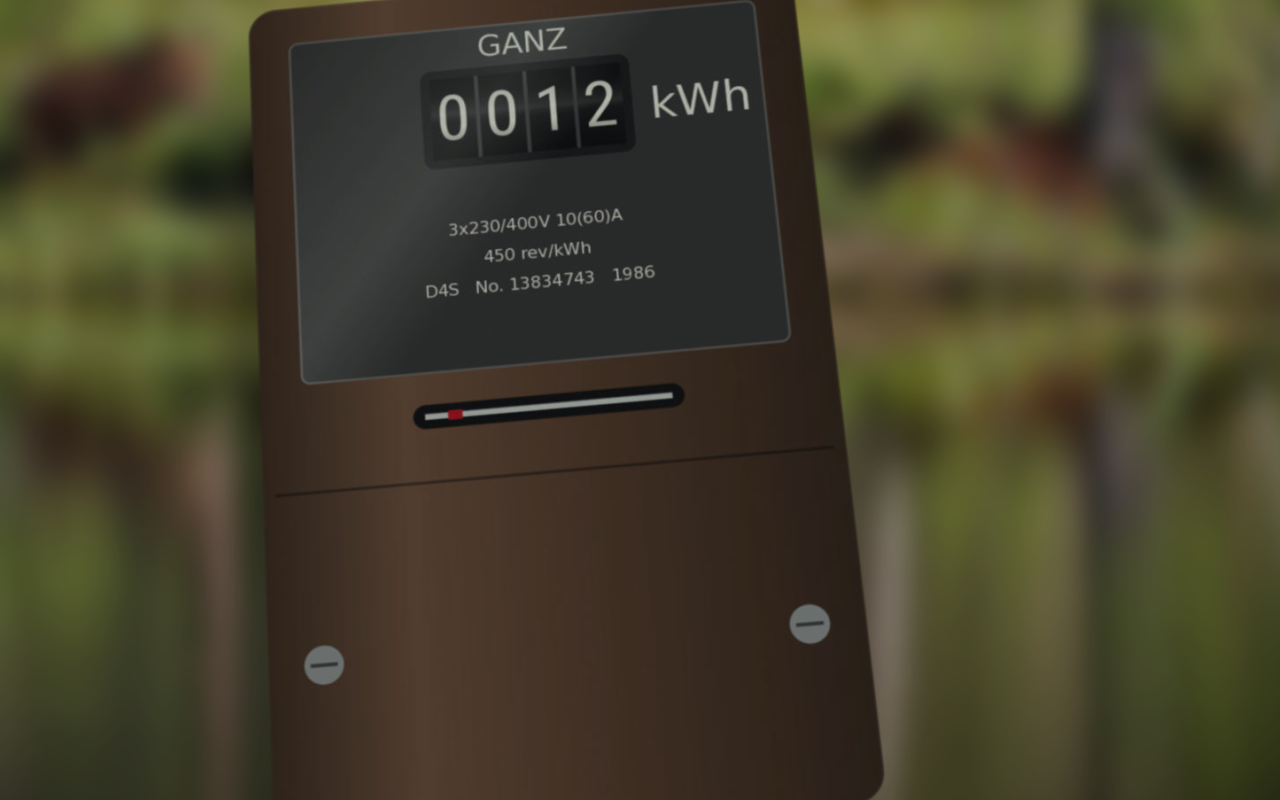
value=12 unit=kWh
